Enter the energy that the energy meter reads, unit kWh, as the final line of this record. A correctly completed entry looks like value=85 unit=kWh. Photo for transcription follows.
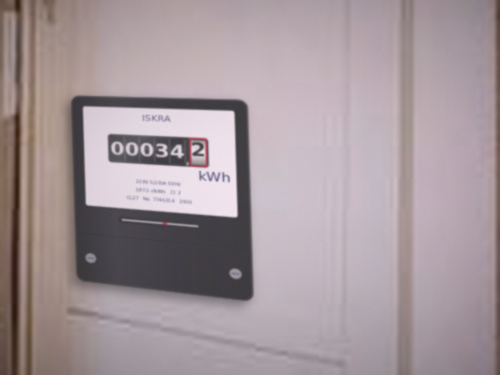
value=34.2 unit=kWh
